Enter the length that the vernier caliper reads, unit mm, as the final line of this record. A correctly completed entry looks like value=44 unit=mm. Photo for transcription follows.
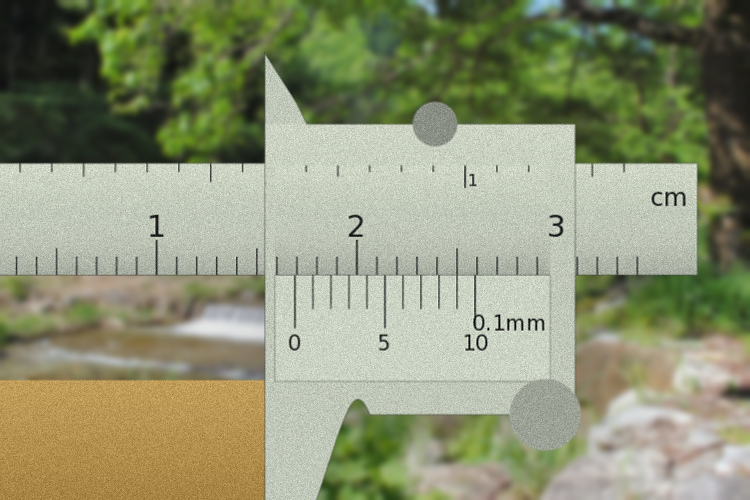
value=16.9 unit=mm
